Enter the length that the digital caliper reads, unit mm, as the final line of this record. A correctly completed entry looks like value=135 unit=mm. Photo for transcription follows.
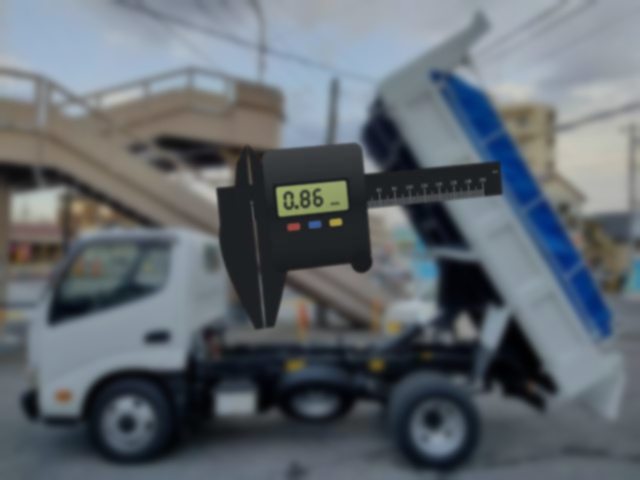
value=0.86 unit=mm
